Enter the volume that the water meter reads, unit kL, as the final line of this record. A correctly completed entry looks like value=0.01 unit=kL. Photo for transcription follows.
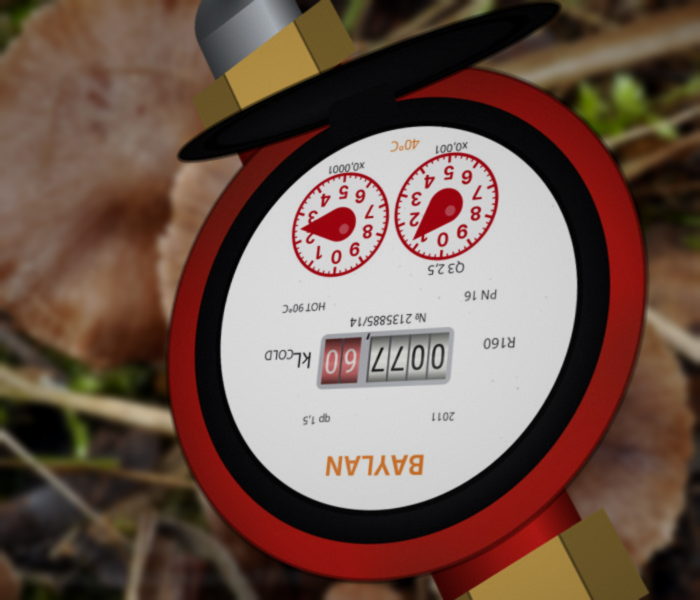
value=77.6012 unit=kL
